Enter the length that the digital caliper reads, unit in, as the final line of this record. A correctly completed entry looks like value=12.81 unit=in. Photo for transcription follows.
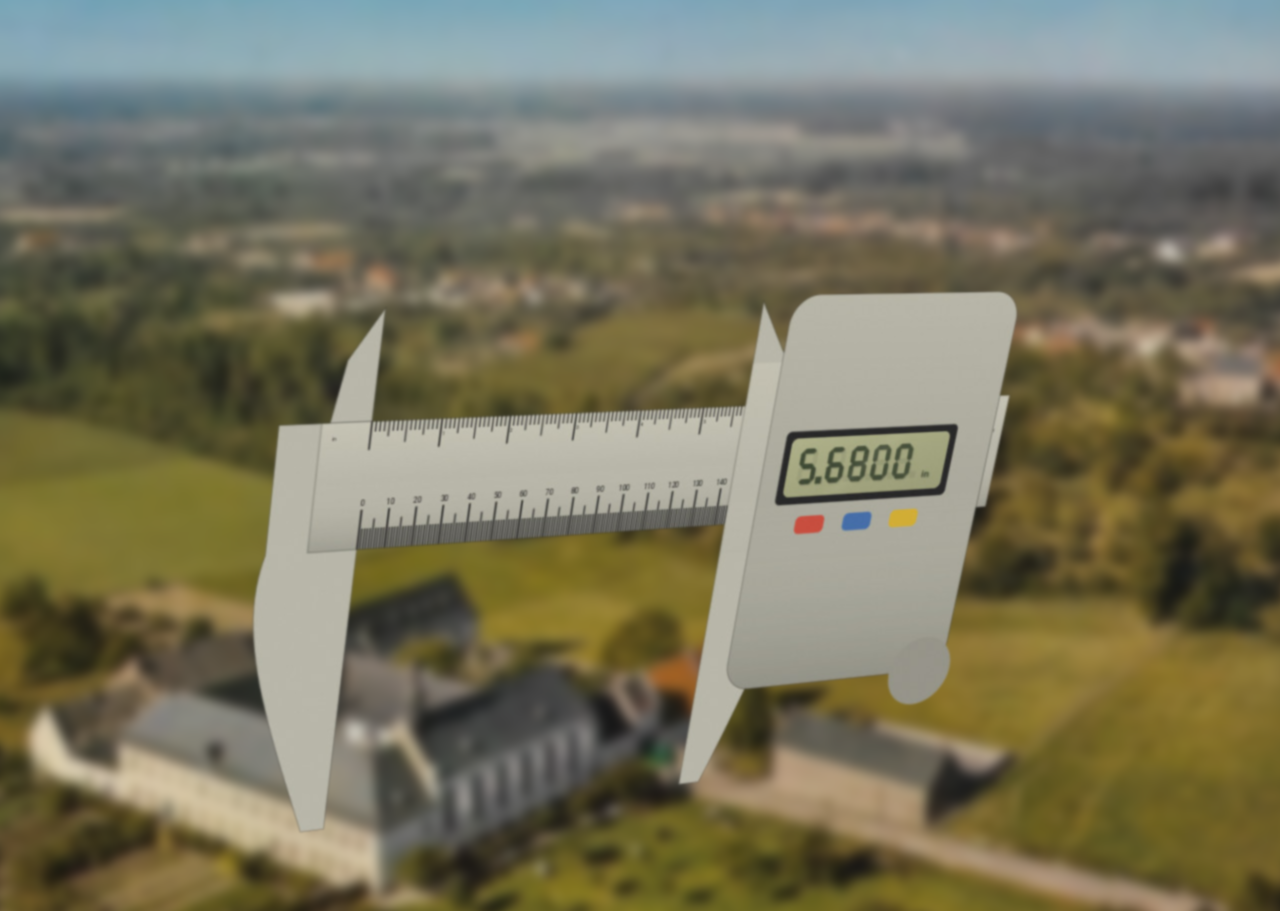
value=5.6800 unit=in
